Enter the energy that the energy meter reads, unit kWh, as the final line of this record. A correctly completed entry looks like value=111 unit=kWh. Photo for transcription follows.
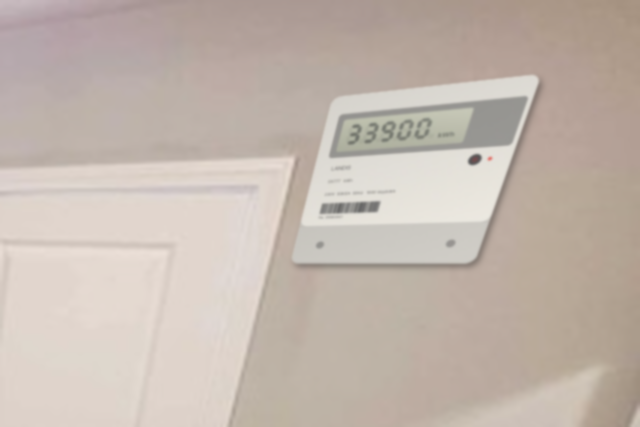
value=33900 unit=kWh
